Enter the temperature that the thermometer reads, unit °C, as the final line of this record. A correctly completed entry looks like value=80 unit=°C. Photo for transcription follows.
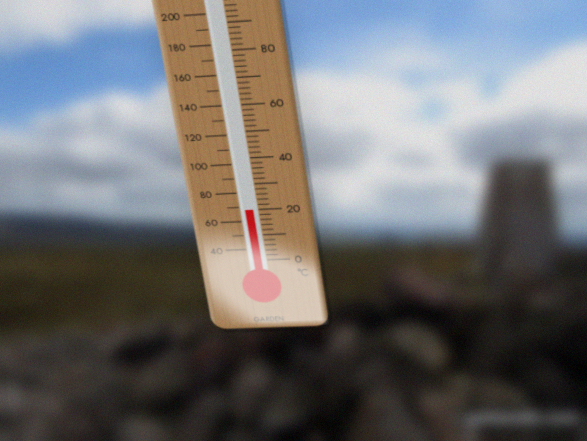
value=20 unit=°C
